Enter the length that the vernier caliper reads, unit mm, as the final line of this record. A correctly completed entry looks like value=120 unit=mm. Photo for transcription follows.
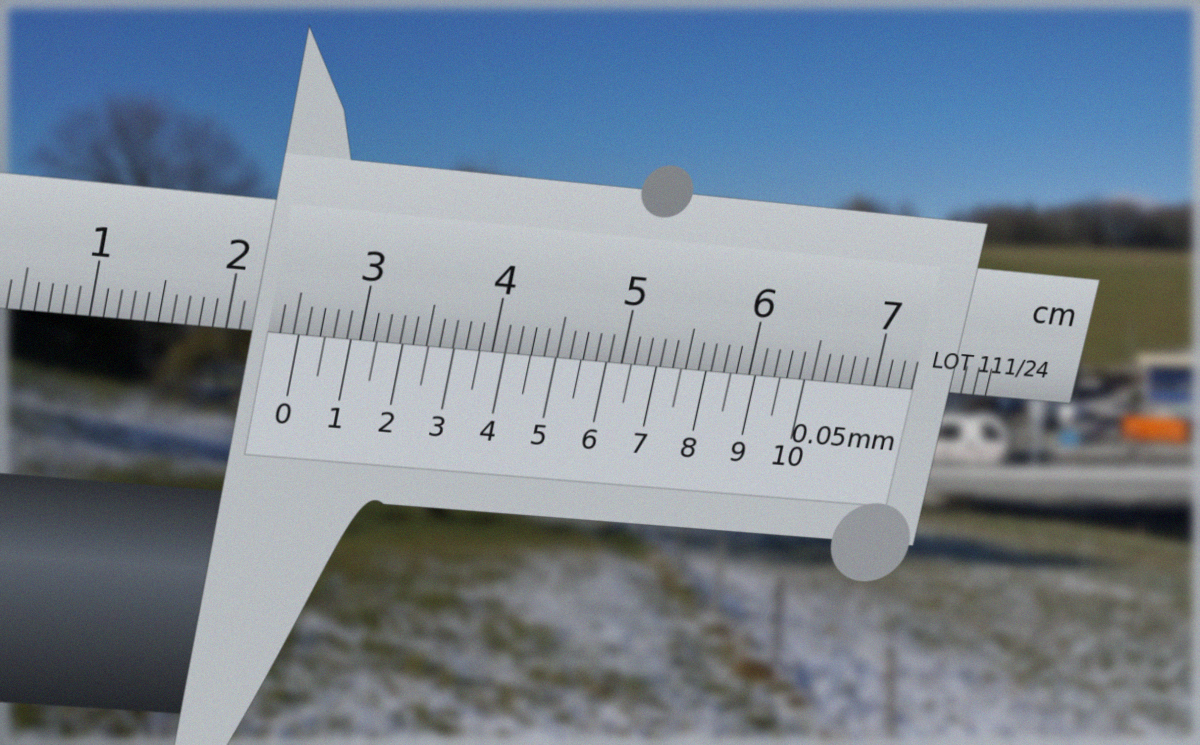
value=25.4 unit=mm
